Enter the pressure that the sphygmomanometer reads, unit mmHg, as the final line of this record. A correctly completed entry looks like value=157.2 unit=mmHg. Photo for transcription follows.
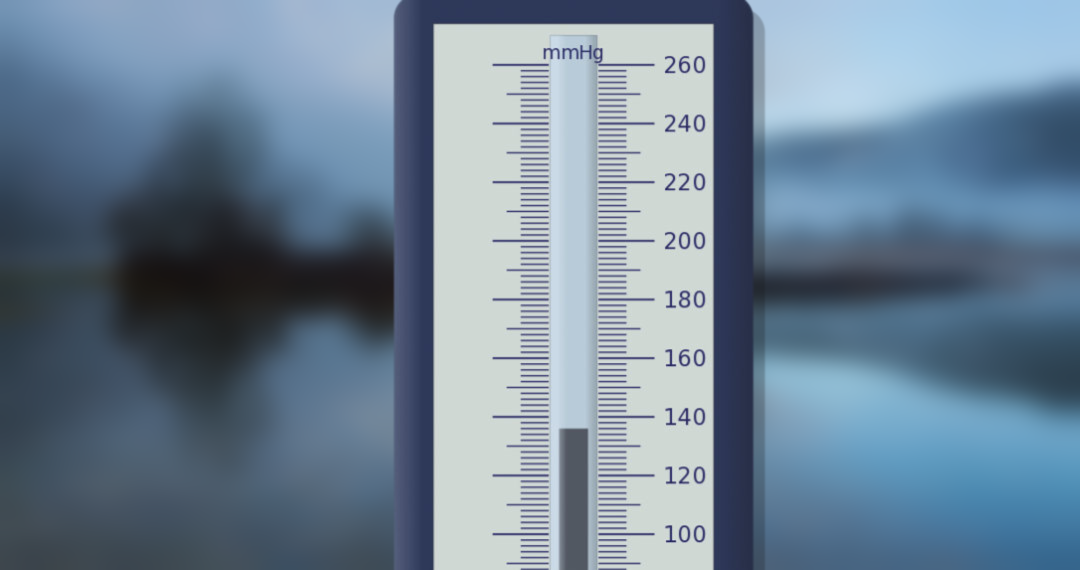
value=136 unit=mmHg
